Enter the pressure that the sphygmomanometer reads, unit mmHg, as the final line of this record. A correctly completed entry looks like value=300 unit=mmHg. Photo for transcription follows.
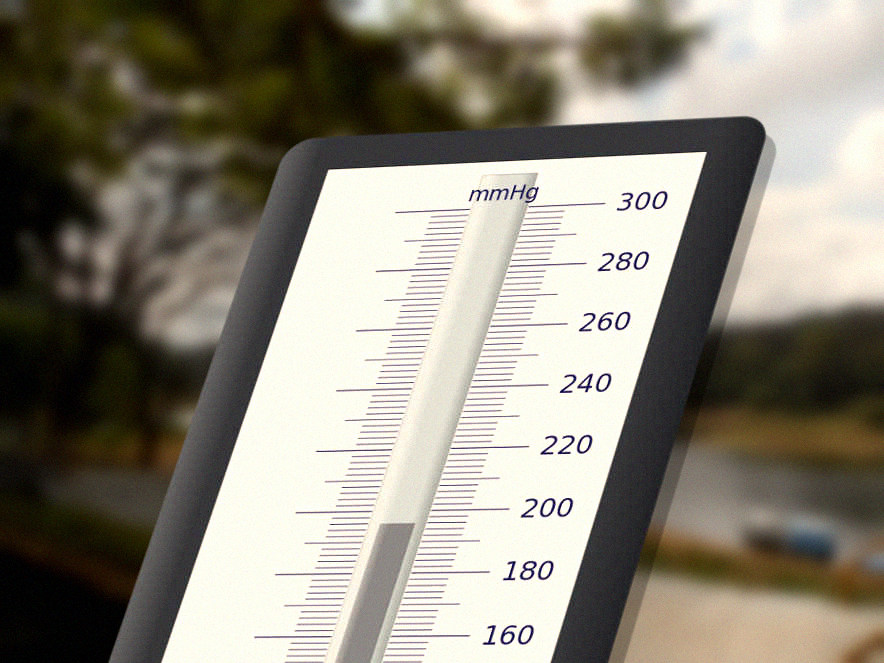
value=196 unit=mmHg
